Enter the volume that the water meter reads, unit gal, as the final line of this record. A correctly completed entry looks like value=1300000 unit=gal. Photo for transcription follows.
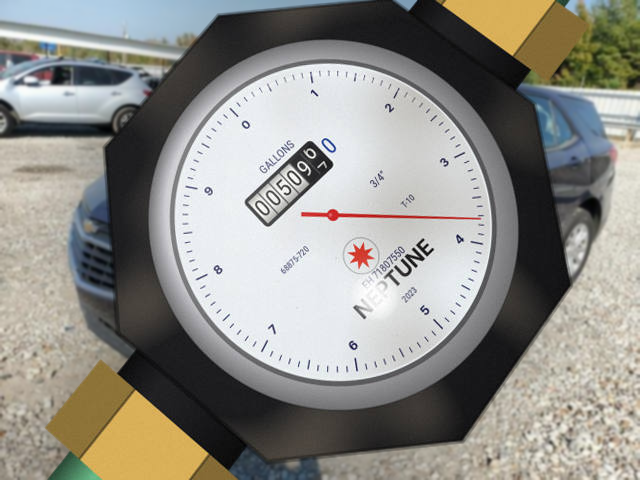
value=50963.7 unit=gal
